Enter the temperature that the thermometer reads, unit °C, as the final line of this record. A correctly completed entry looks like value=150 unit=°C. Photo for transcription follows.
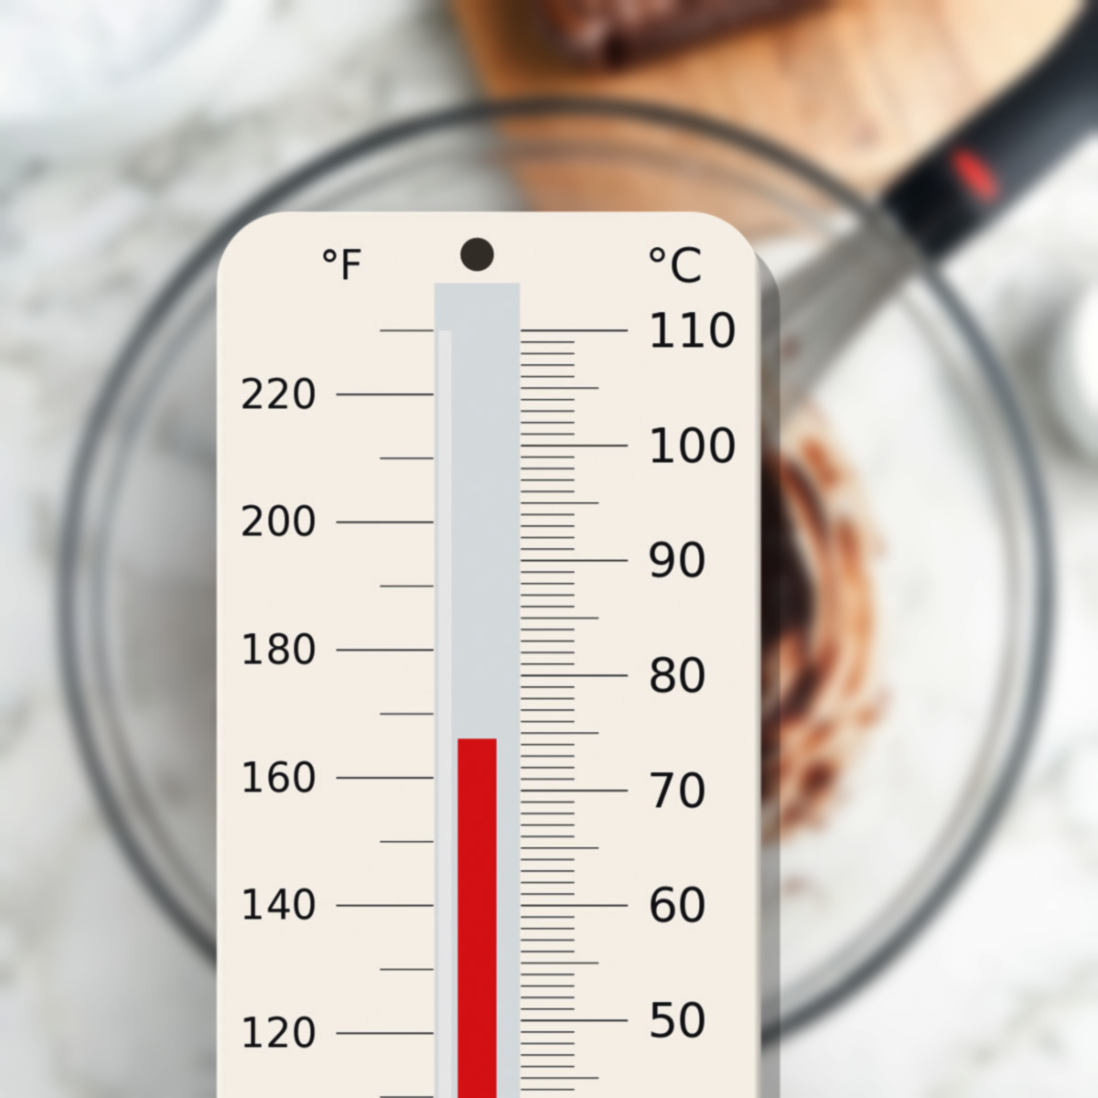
value=74.5 unit=°C
